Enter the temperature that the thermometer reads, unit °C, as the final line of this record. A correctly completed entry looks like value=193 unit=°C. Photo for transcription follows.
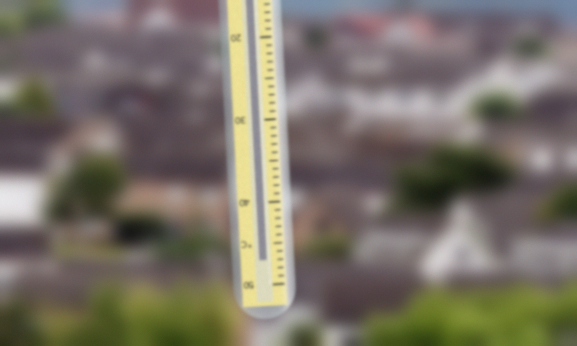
value=47 unit=°C
